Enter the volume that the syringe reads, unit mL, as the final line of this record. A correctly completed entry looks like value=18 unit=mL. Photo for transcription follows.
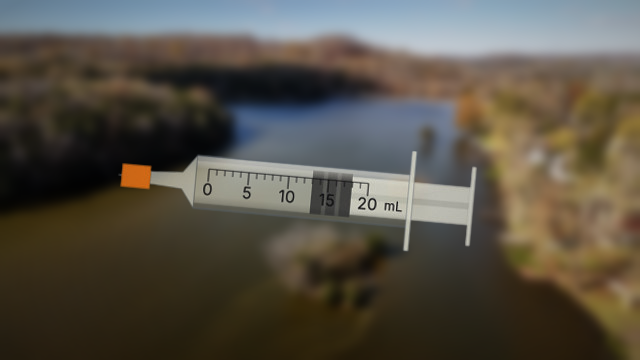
value=13 unit=mL
